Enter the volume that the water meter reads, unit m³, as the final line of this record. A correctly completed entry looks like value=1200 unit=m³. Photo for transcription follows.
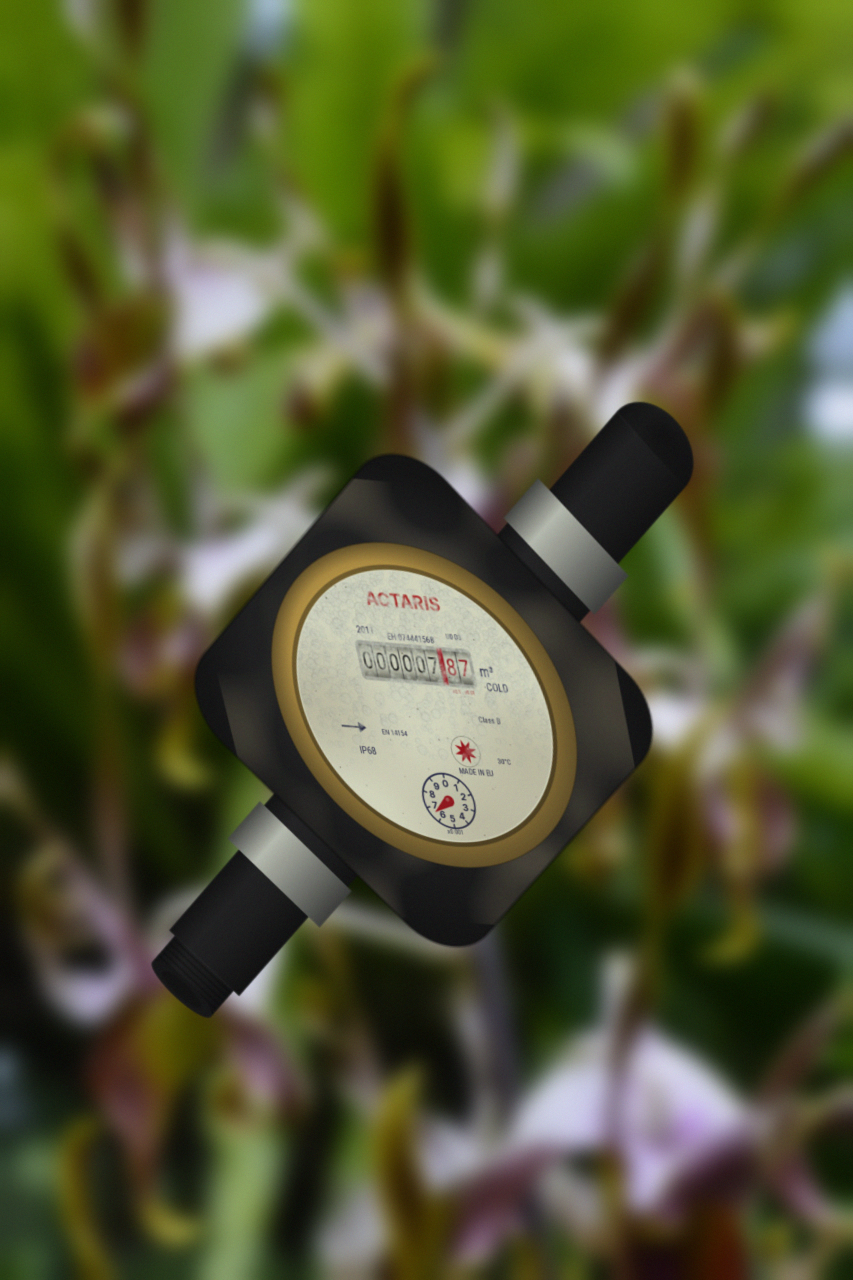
value=7.876 unit=m³
